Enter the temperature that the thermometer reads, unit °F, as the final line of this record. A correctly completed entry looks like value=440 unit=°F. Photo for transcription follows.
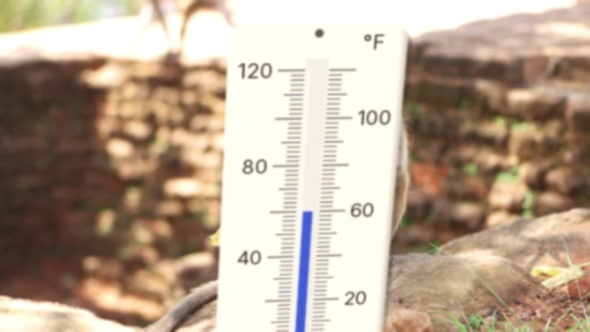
value=60 unit=°F
